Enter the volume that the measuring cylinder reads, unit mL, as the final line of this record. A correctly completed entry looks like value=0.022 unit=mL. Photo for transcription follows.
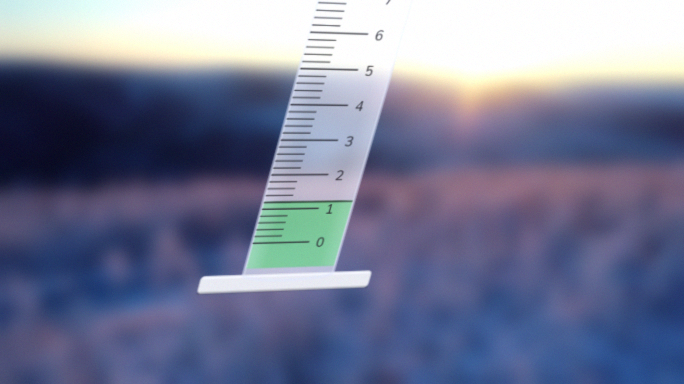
value=1.2 unit=mL
